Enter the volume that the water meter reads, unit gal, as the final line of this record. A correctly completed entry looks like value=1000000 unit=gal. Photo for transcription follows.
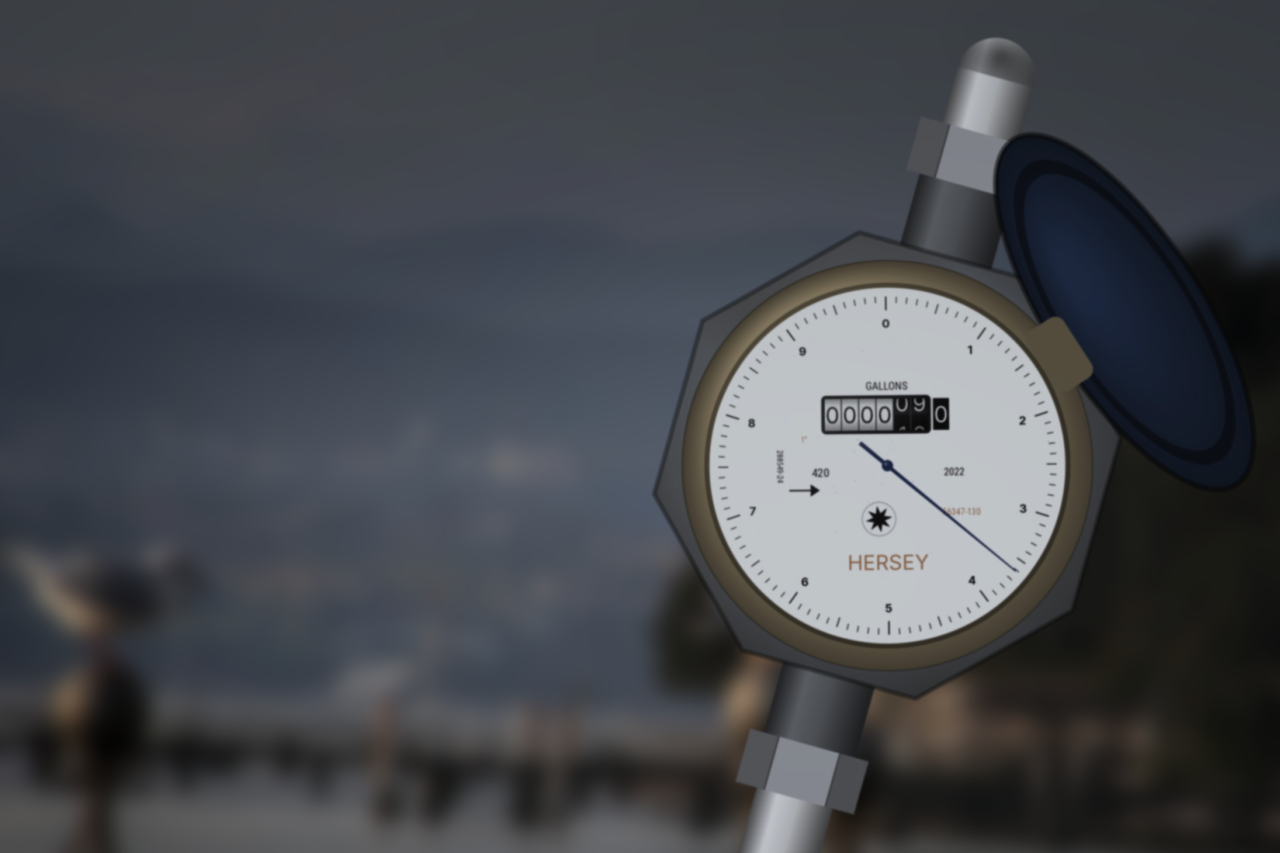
value=93.6 unit=gal
